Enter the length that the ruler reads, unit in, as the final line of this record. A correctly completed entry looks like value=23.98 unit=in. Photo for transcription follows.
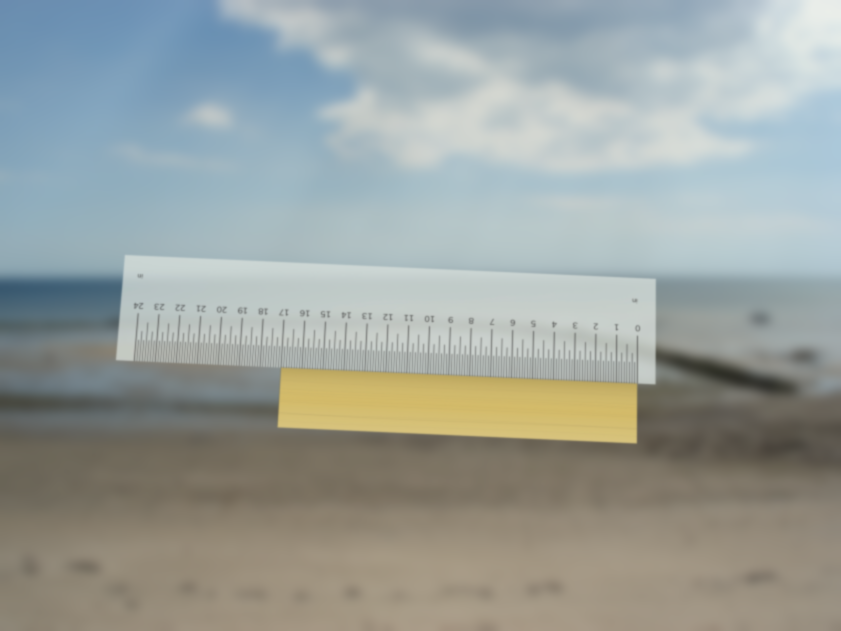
value=17 unit=in
